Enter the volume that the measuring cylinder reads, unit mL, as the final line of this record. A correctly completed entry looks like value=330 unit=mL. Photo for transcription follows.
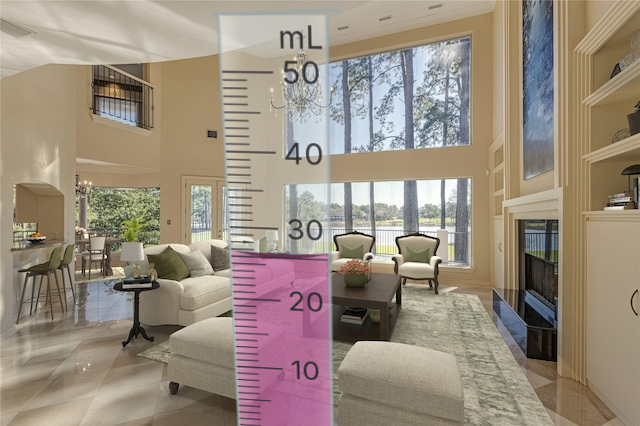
value=26 unit=mL
